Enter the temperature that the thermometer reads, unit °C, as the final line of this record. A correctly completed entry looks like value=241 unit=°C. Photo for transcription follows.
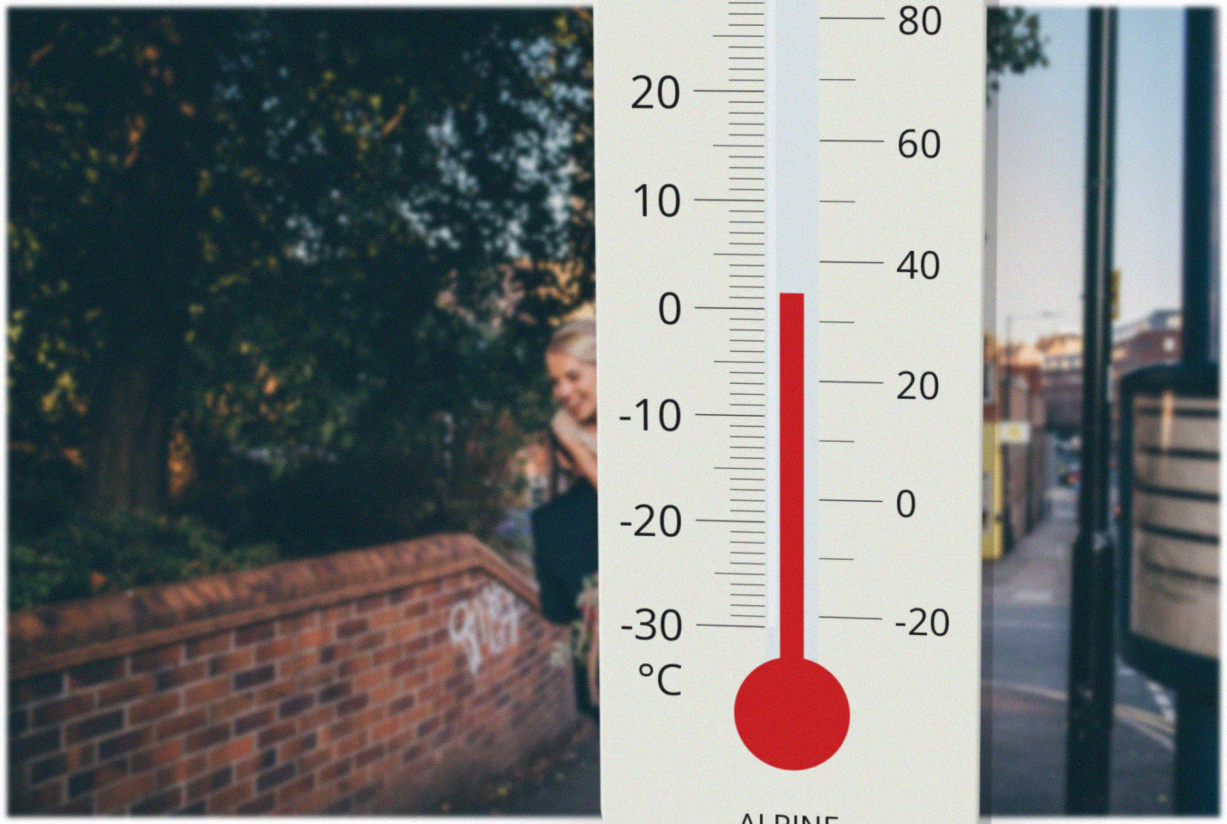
value=1.5 unit=°C
